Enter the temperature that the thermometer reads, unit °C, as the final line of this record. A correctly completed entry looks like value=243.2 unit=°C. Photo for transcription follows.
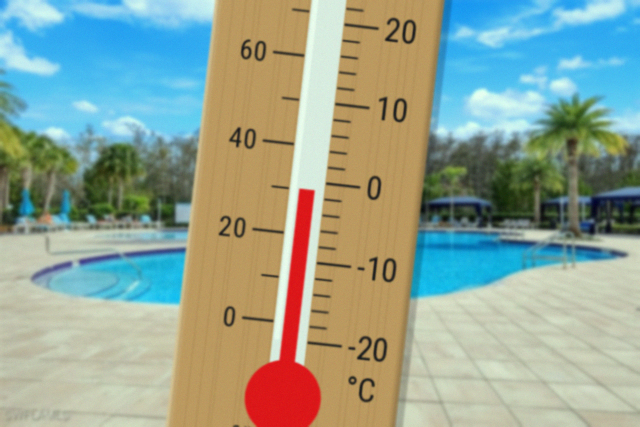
value=-1 unit=°C
